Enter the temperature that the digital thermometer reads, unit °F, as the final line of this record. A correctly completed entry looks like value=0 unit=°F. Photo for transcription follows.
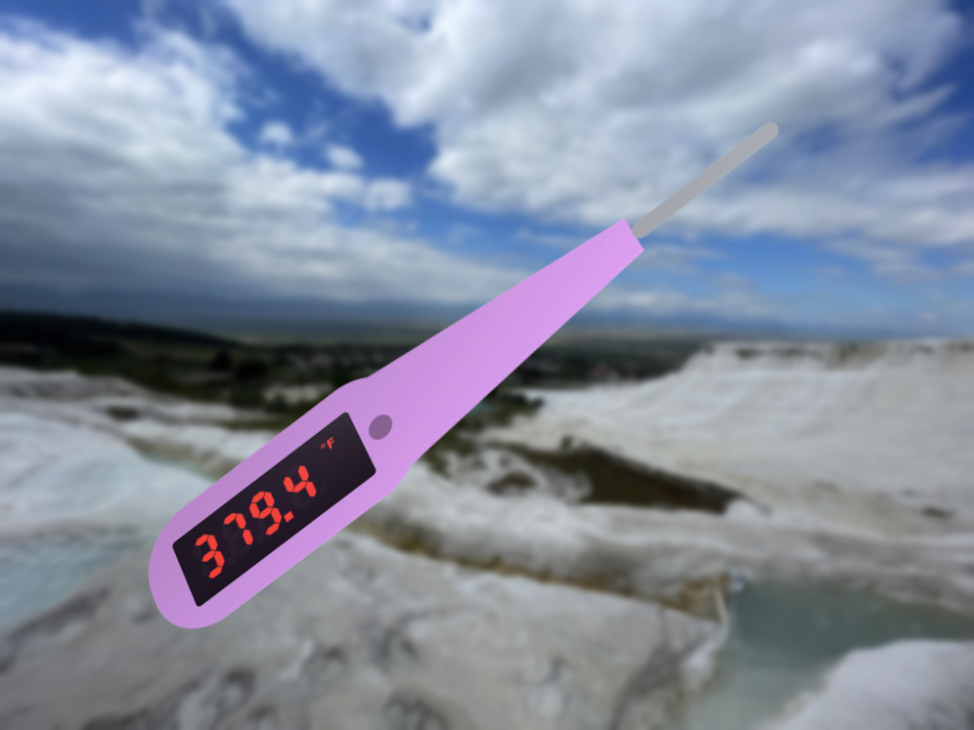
value=379.4 unit=°F
